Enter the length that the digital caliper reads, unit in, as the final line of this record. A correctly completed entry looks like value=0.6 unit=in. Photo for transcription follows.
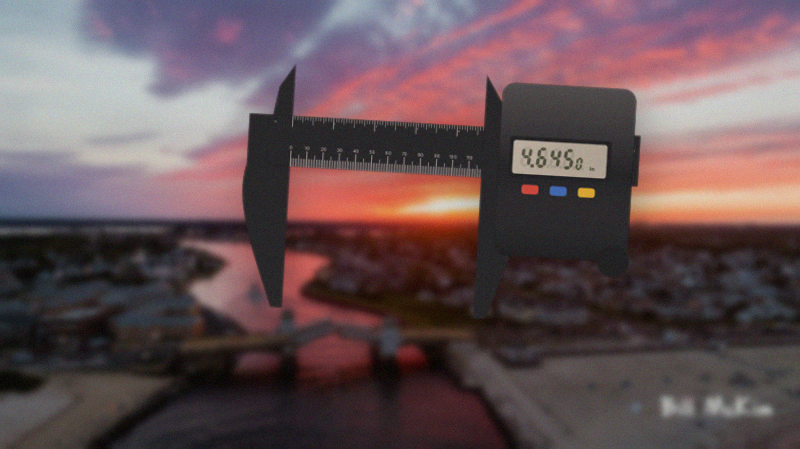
value=4.6450 unit=in
